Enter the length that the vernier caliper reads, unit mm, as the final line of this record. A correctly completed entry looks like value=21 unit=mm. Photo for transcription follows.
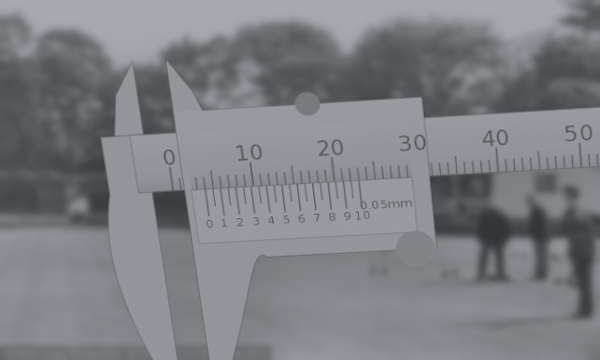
value=4.0 unit=mm
